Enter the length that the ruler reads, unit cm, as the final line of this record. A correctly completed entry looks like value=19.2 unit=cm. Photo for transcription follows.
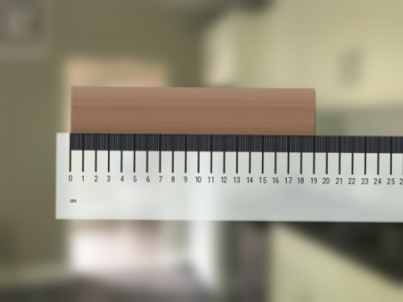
value=19 unit=cm
